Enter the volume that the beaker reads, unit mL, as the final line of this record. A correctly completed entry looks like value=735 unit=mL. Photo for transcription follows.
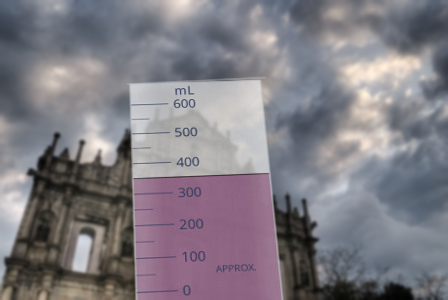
value=350 unit=mL
